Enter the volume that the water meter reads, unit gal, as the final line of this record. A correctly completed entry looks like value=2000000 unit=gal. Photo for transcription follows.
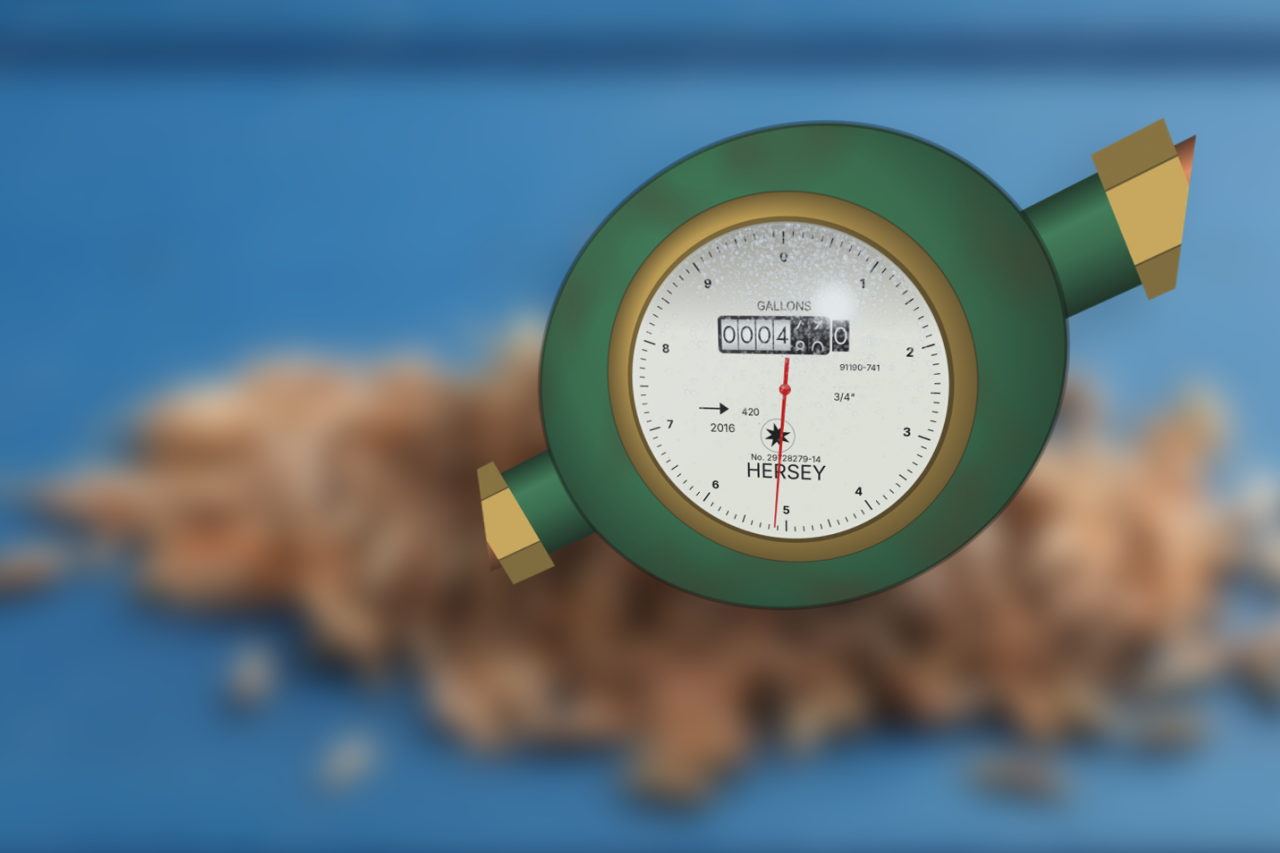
value=4795.1 unit=gal
